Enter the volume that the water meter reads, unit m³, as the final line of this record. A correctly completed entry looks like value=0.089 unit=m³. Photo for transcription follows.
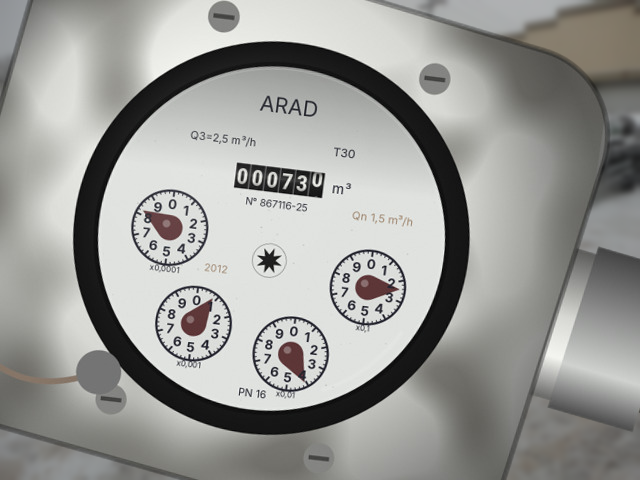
value=730.2408 unit=m³
